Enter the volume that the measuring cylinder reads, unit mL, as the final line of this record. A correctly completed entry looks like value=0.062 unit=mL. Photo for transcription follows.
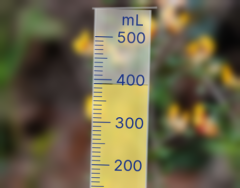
value=390 unit=mL
